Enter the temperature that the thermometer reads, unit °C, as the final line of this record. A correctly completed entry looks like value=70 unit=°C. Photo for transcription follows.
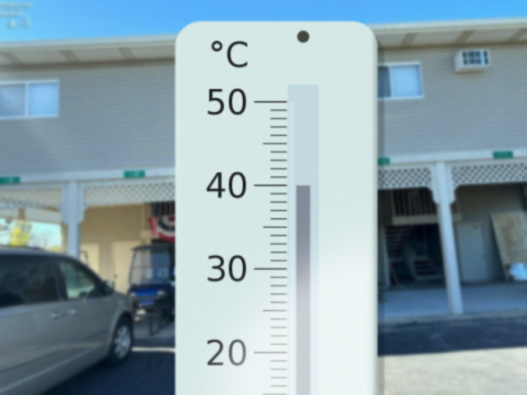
value=40 unit=°C
